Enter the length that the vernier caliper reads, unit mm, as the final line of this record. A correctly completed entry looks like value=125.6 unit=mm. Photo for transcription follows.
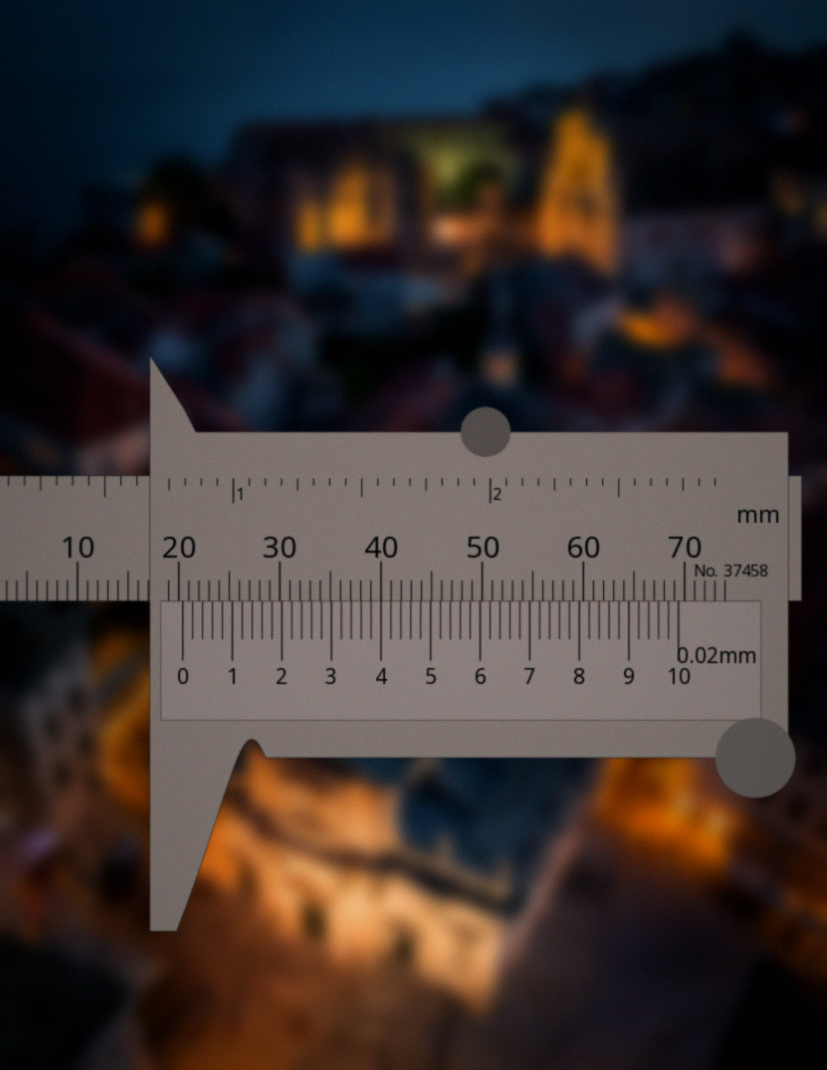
value=20.4 unit=mm
